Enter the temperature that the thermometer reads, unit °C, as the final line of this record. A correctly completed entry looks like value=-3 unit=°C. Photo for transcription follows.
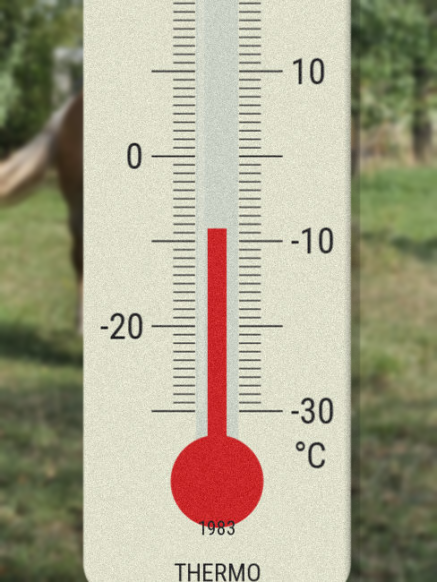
value=-8.5 unit=°C
